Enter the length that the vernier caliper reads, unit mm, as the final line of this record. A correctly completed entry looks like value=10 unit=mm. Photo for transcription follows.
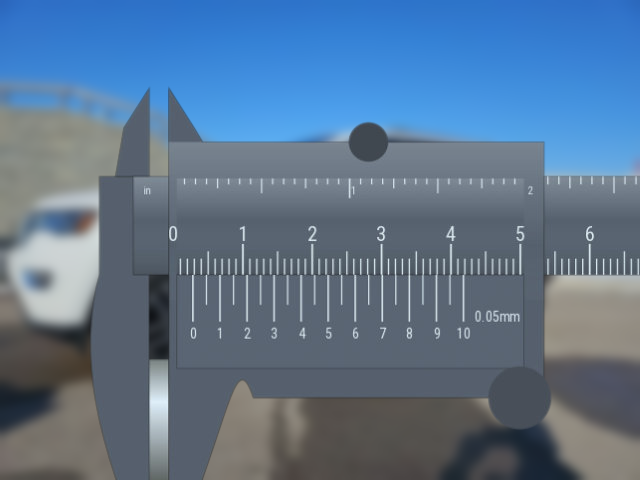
value=2.8 unit=mm
